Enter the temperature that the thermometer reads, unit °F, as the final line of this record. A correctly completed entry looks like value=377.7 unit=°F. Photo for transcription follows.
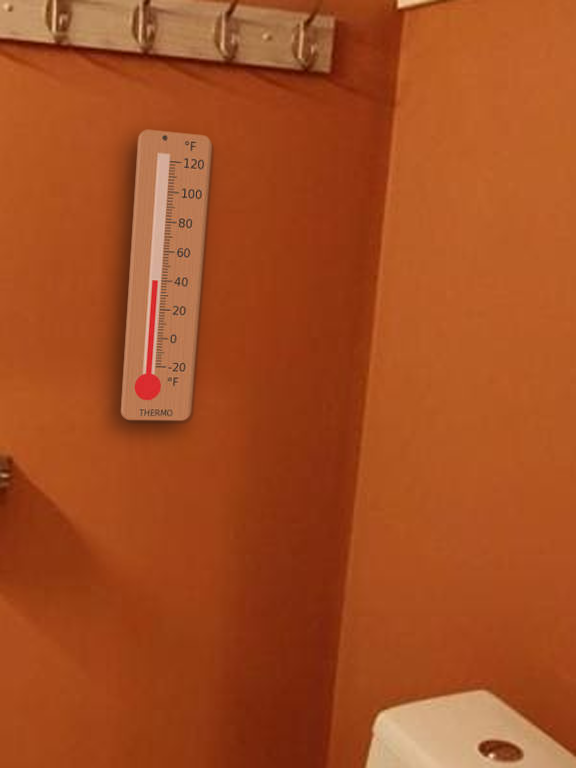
value=40 unit=°F
